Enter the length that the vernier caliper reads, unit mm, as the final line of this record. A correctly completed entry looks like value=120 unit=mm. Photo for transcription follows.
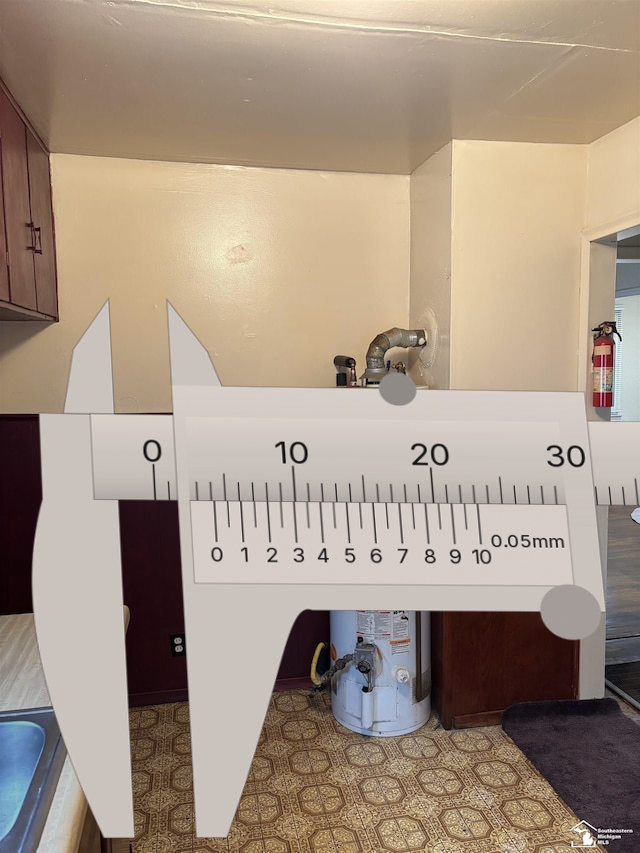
value=4.2 unit=mm
